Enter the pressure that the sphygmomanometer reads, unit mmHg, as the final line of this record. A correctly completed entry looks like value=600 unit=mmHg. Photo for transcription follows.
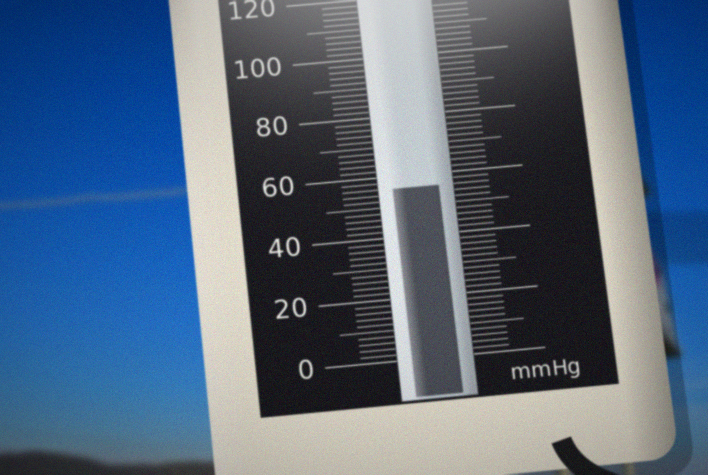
value=56 unit=mmHg
